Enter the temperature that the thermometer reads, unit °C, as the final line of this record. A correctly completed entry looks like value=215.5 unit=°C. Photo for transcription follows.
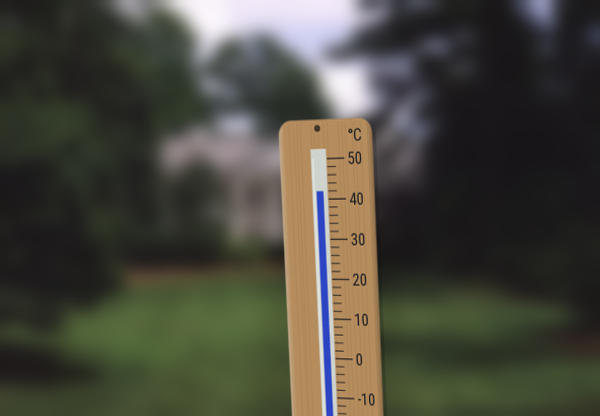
value=42 unit=°C
